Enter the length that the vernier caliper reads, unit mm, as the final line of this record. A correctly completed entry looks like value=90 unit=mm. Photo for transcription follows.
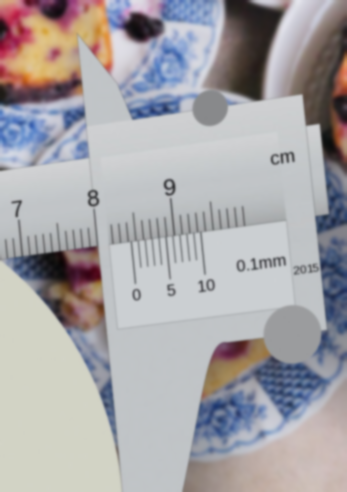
value=84.4 unit=mm
